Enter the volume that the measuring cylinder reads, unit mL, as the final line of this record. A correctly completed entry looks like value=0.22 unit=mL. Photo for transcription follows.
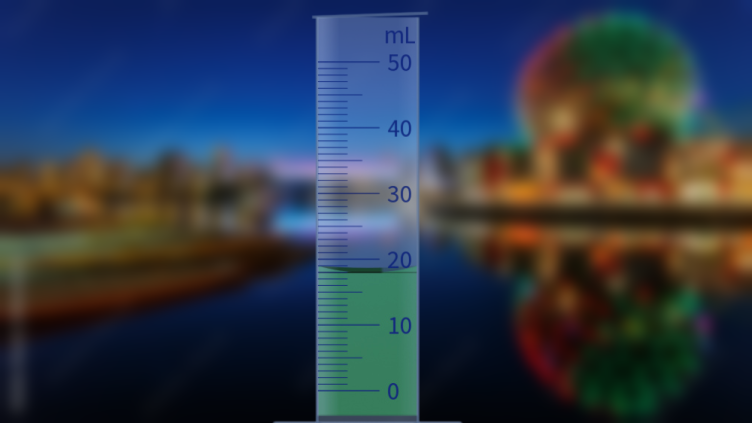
value=18 unit=mL
